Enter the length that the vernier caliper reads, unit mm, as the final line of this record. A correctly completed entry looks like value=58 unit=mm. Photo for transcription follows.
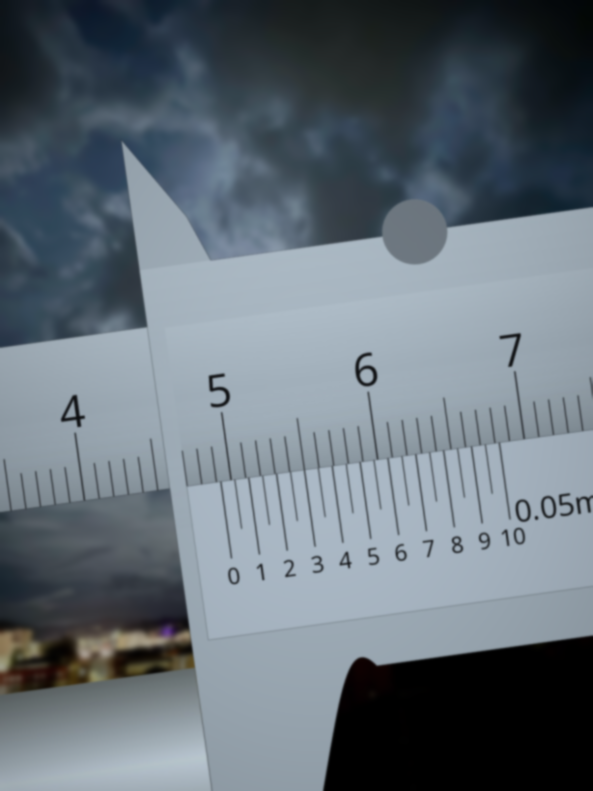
value=49.3 unit=mm
